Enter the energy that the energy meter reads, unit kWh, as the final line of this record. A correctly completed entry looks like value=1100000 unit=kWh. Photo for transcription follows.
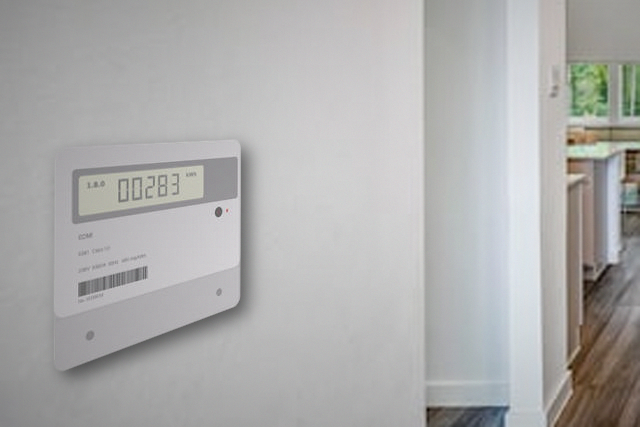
value=283 unit=kWh
